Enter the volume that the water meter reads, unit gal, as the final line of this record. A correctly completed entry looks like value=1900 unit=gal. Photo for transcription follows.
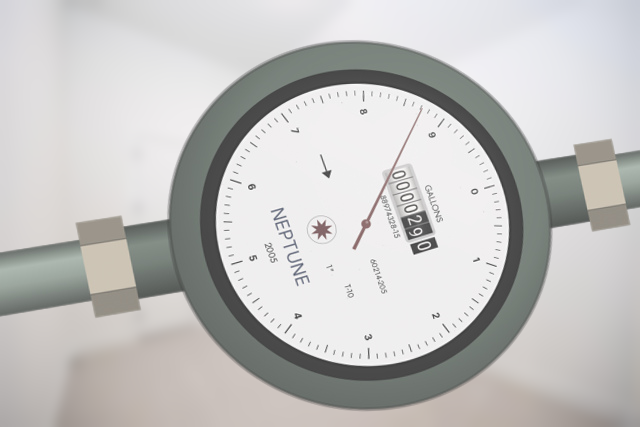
value=288.7 unit=gal
